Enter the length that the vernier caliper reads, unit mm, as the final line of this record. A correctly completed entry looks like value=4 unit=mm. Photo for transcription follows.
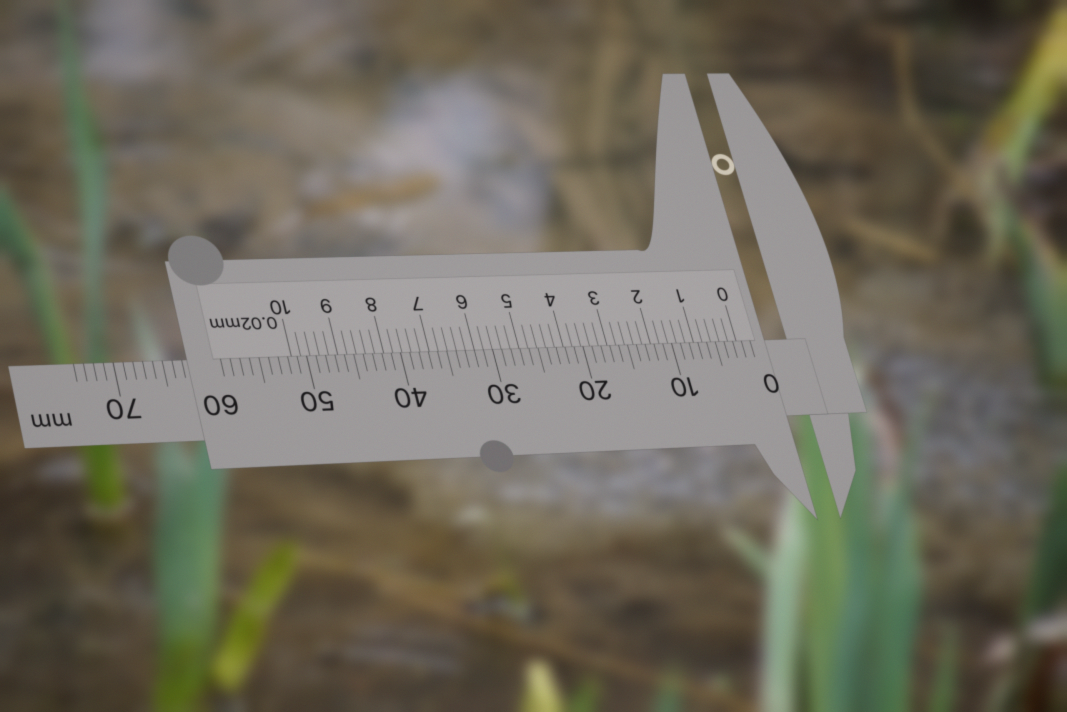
value=2.6 unit=mm
